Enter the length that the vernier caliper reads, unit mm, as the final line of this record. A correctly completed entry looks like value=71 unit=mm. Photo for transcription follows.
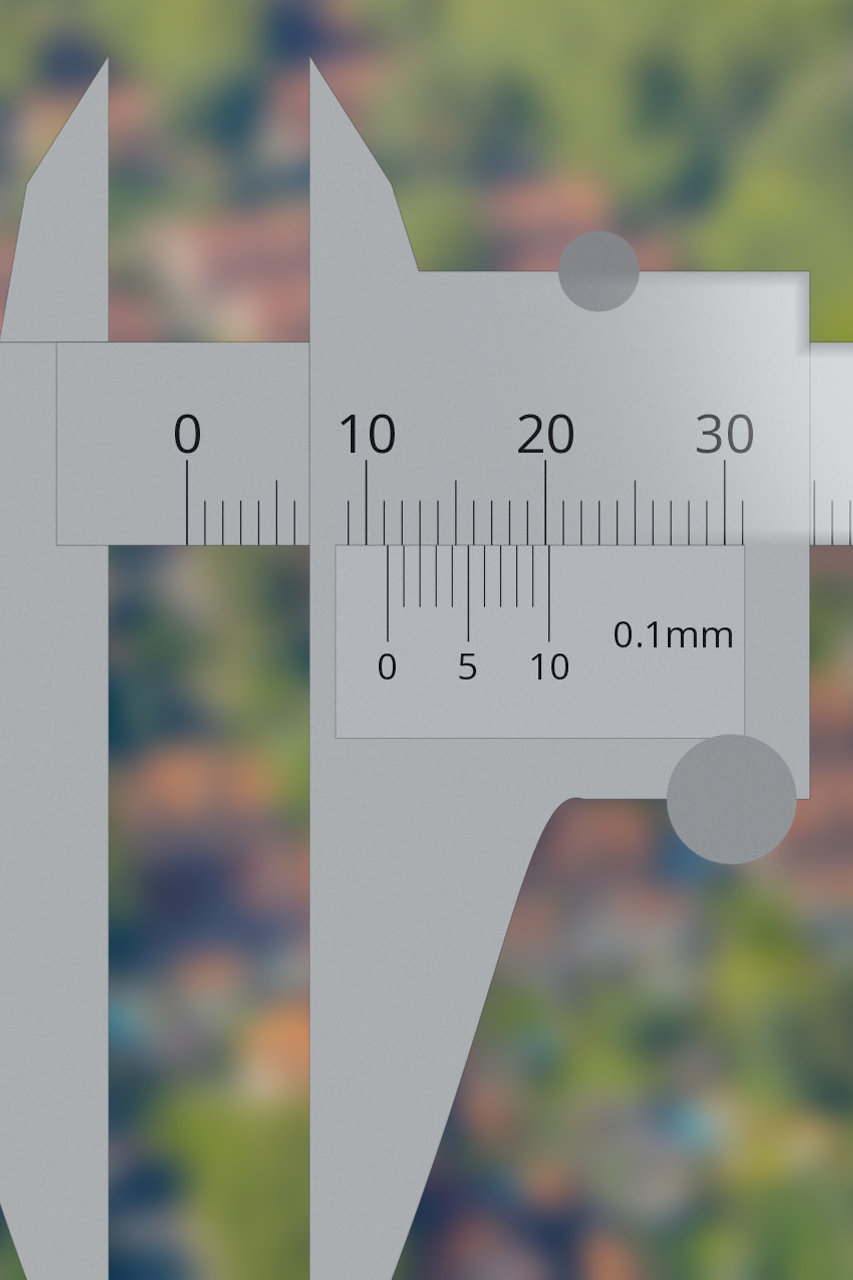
value=11.2 unit=mm
